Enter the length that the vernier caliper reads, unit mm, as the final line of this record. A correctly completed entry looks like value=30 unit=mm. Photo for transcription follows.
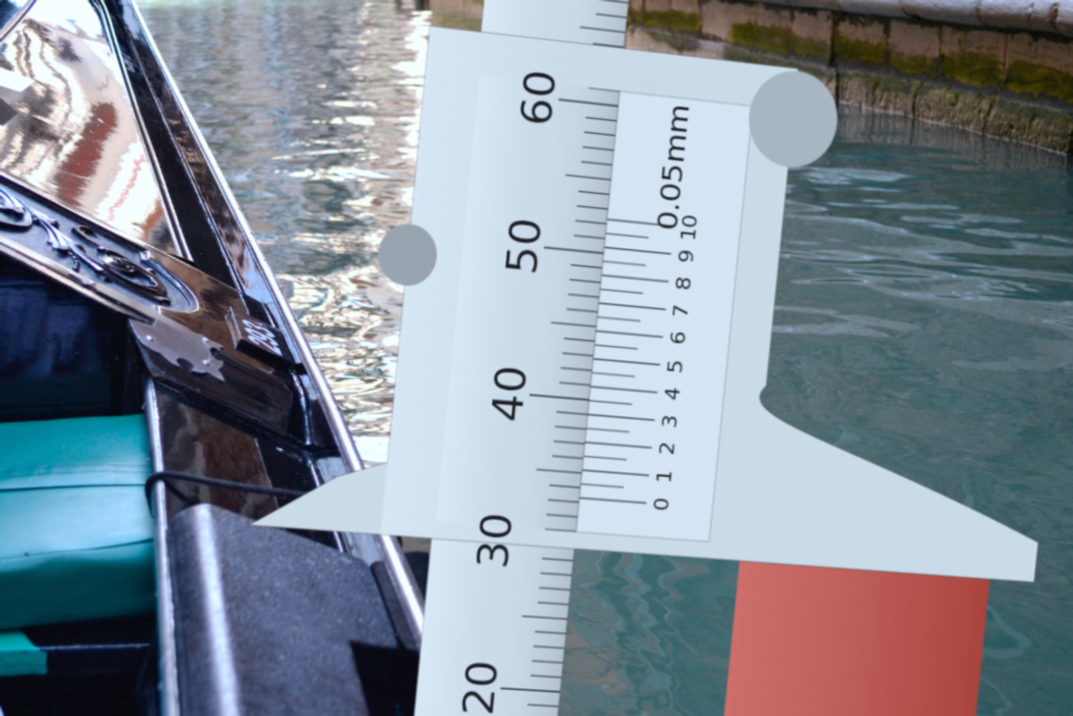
value=33.3 unit=mm
